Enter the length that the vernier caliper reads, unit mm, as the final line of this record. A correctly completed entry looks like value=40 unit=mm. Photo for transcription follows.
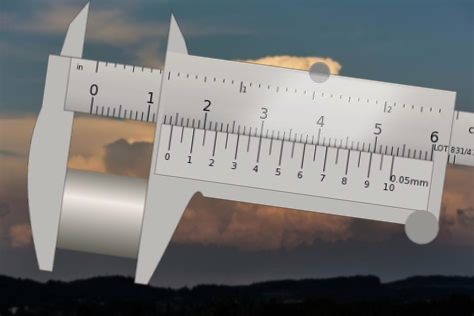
value=14.4 unit=mm
